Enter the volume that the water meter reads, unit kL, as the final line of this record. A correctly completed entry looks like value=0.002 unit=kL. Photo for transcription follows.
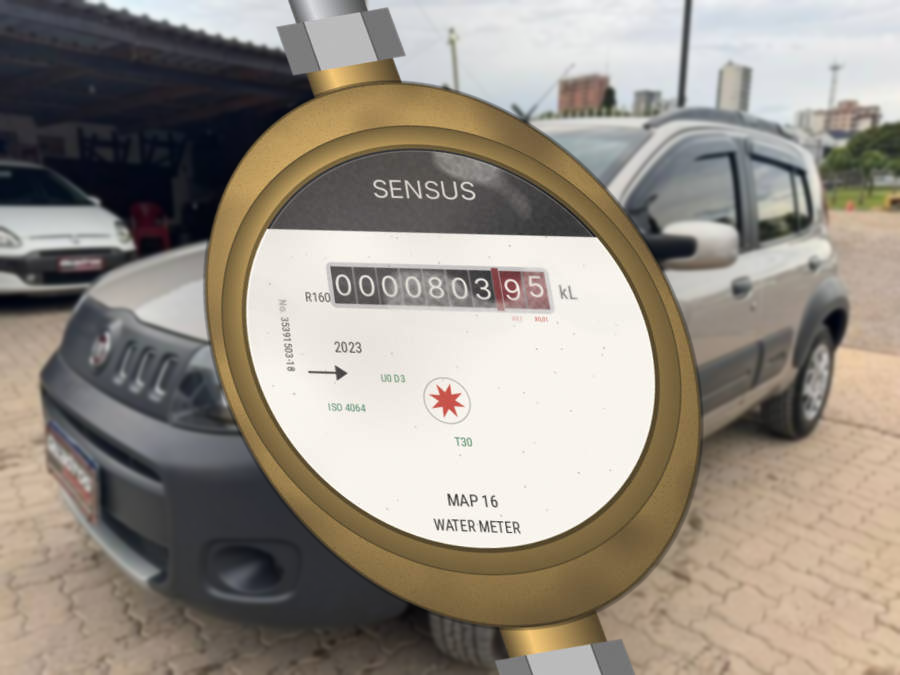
value=803.95 unit=kL
